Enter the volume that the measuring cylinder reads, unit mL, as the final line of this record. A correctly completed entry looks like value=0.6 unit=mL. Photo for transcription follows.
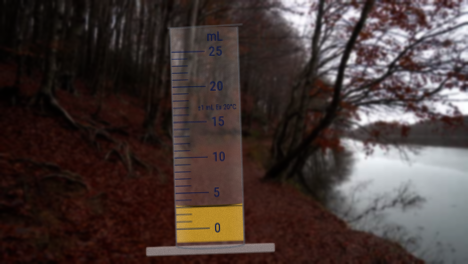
value=3 unit=mL
